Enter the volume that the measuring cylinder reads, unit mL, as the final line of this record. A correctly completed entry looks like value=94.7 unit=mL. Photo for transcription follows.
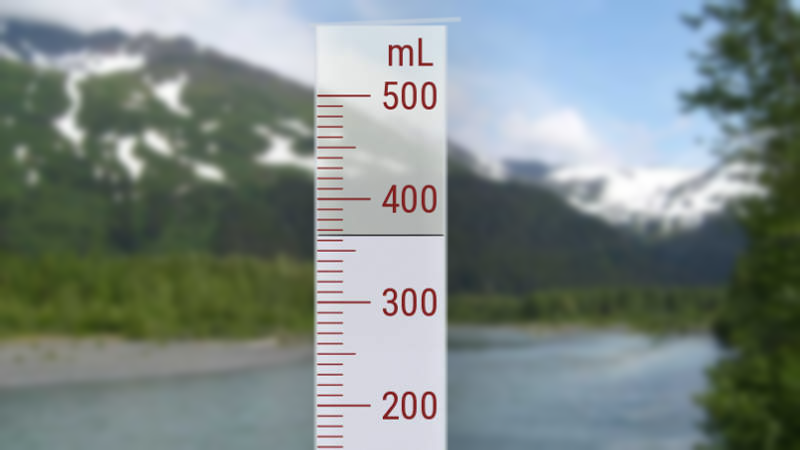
value=365 unit=mL
